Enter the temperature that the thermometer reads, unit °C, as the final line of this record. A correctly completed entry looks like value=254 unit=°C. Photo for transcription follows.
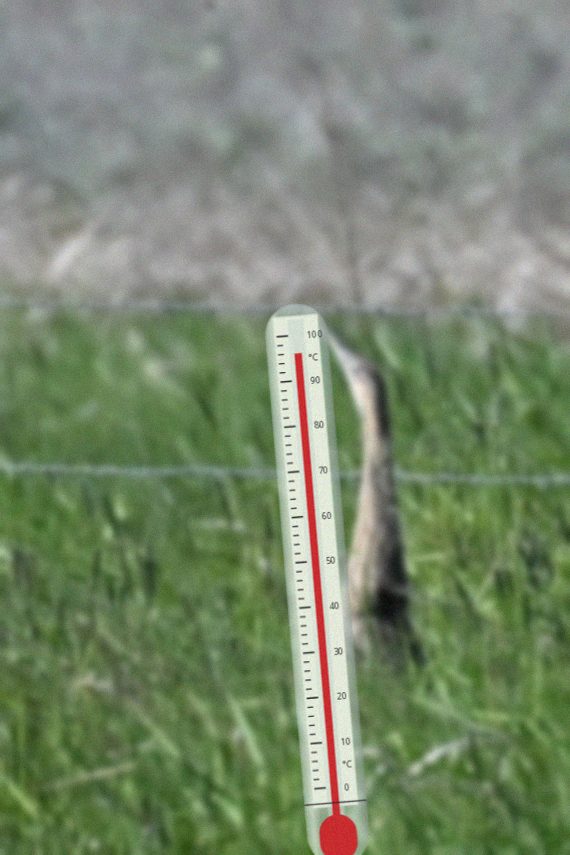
value=96 unit=°C
